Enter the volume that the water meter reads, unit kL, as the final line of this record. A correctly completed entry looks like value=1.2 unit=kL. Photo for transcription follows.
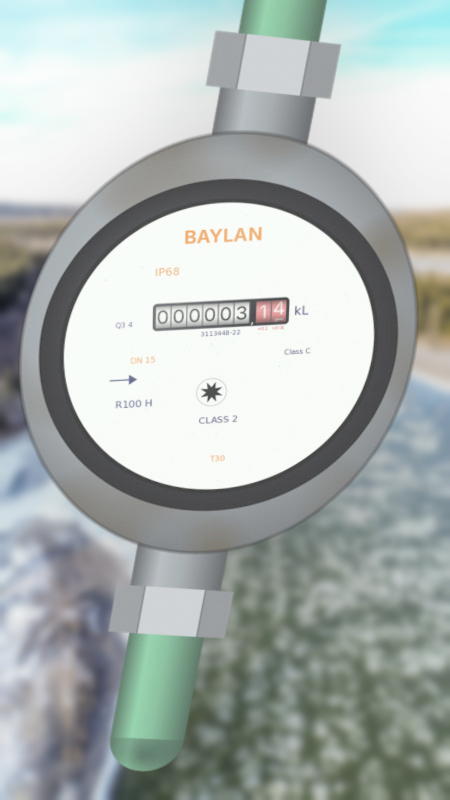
value=3.14 unit=kL
